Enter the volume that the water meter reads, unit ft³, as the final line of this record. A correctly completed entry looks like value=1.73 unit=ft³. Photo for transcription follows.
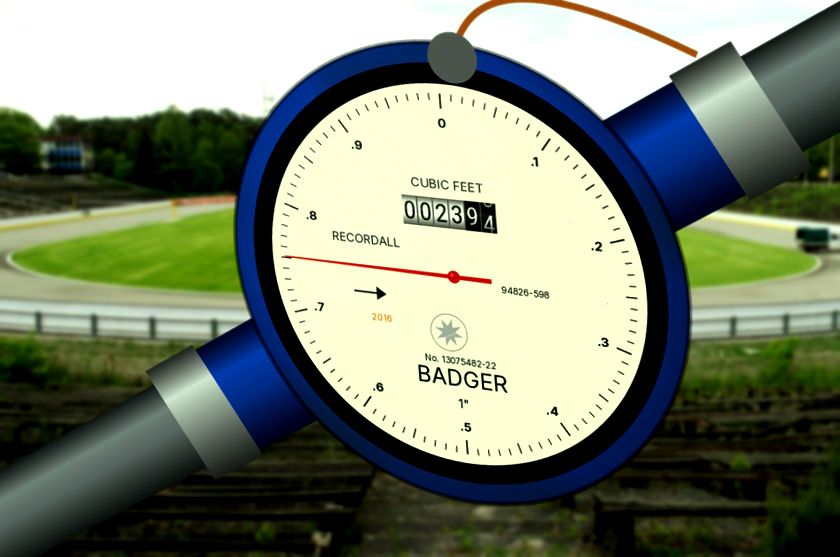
value=2393.75 unit=ft³
